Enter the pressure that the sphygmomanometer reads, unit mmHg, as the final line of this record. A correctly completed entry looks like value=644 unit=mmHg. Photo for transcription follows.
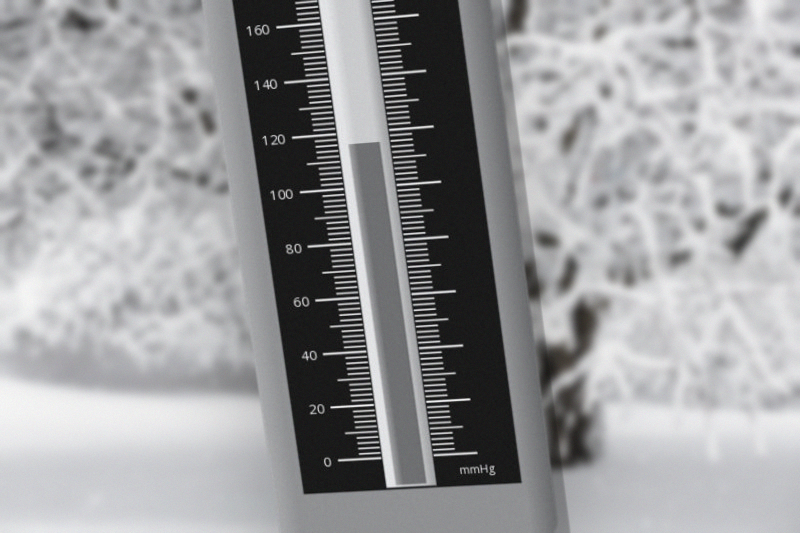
value=116 unit=mmHg
